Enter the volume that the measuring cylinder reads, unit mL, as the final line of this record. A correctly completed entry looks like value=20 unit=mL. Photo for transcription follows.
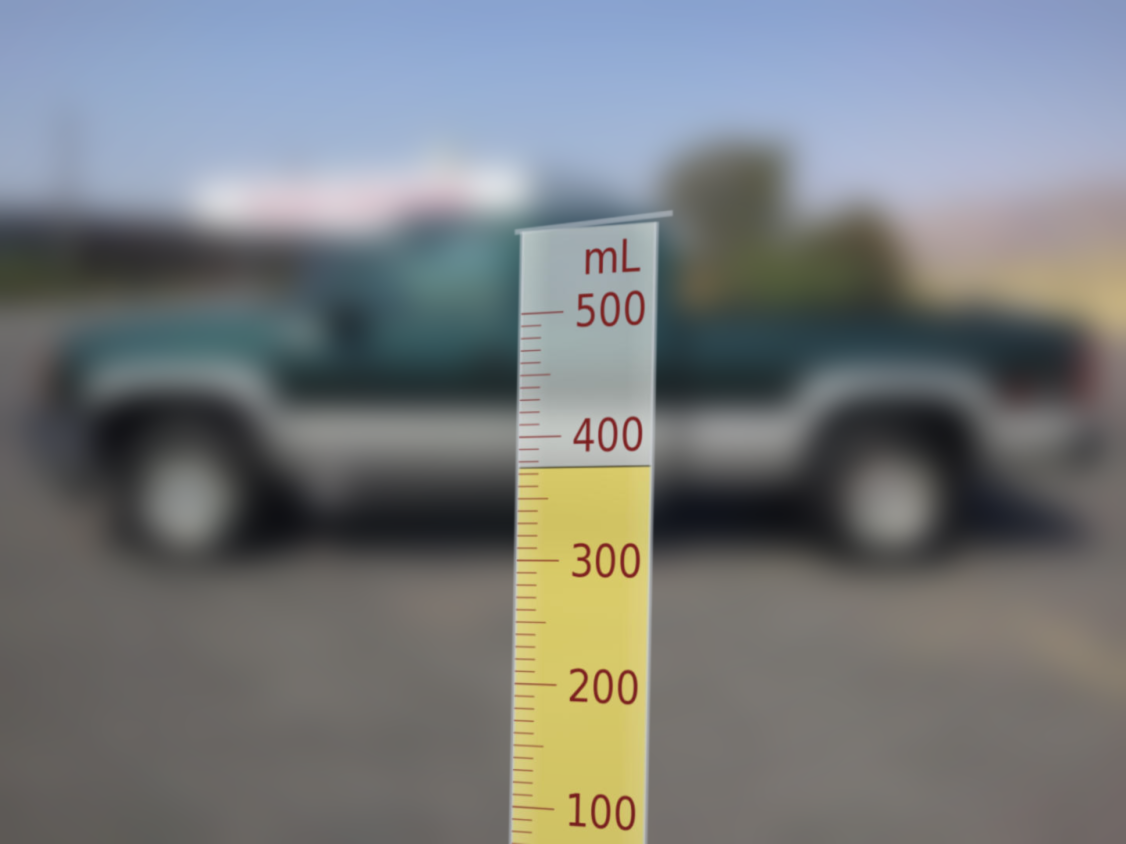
value=375 unit=mL
